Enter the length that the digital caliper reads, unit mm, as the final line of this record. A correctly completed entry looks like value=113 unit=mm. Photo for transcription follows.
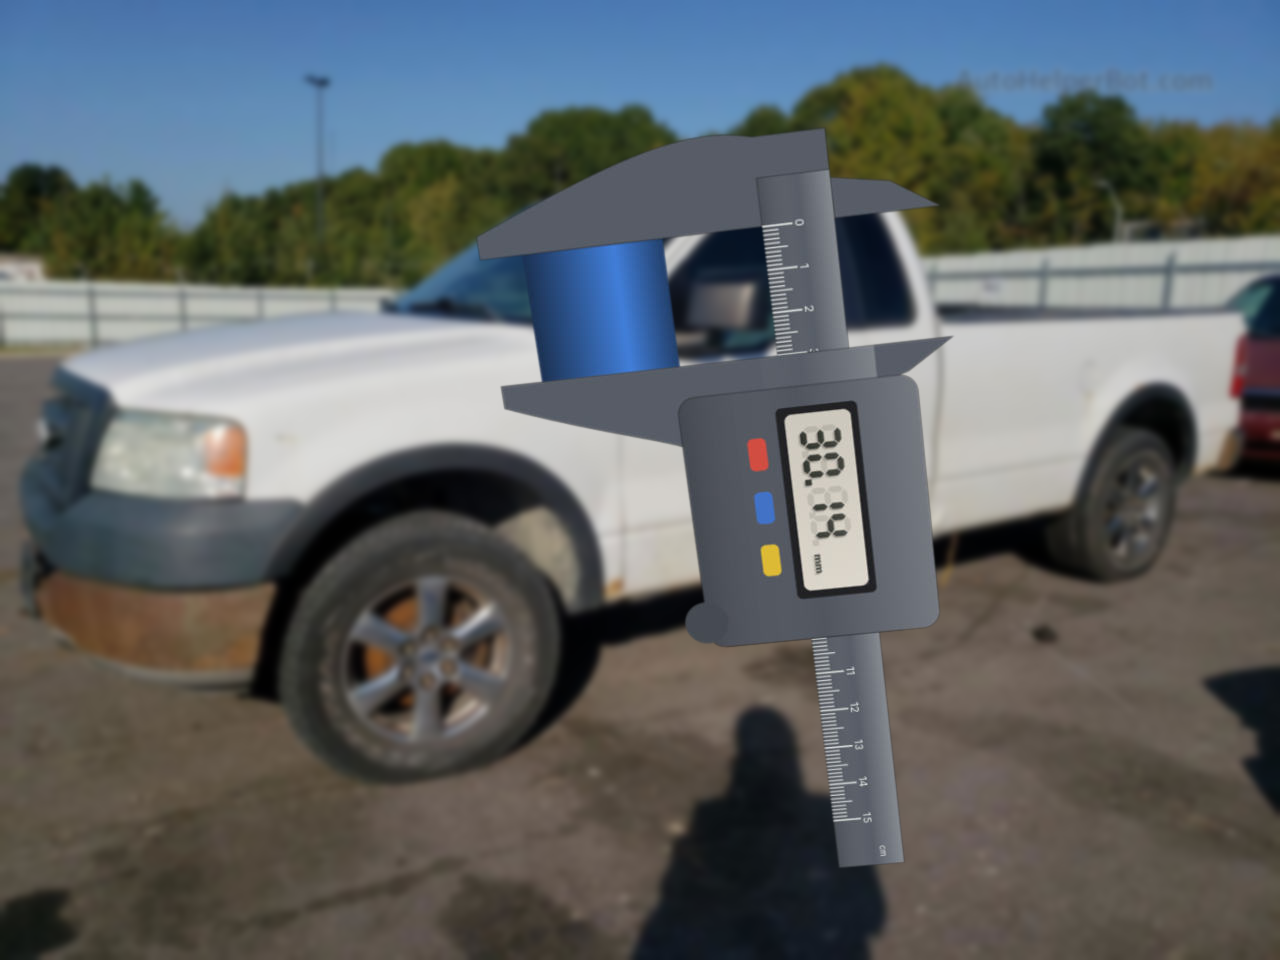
value=30.14 unit=mm
